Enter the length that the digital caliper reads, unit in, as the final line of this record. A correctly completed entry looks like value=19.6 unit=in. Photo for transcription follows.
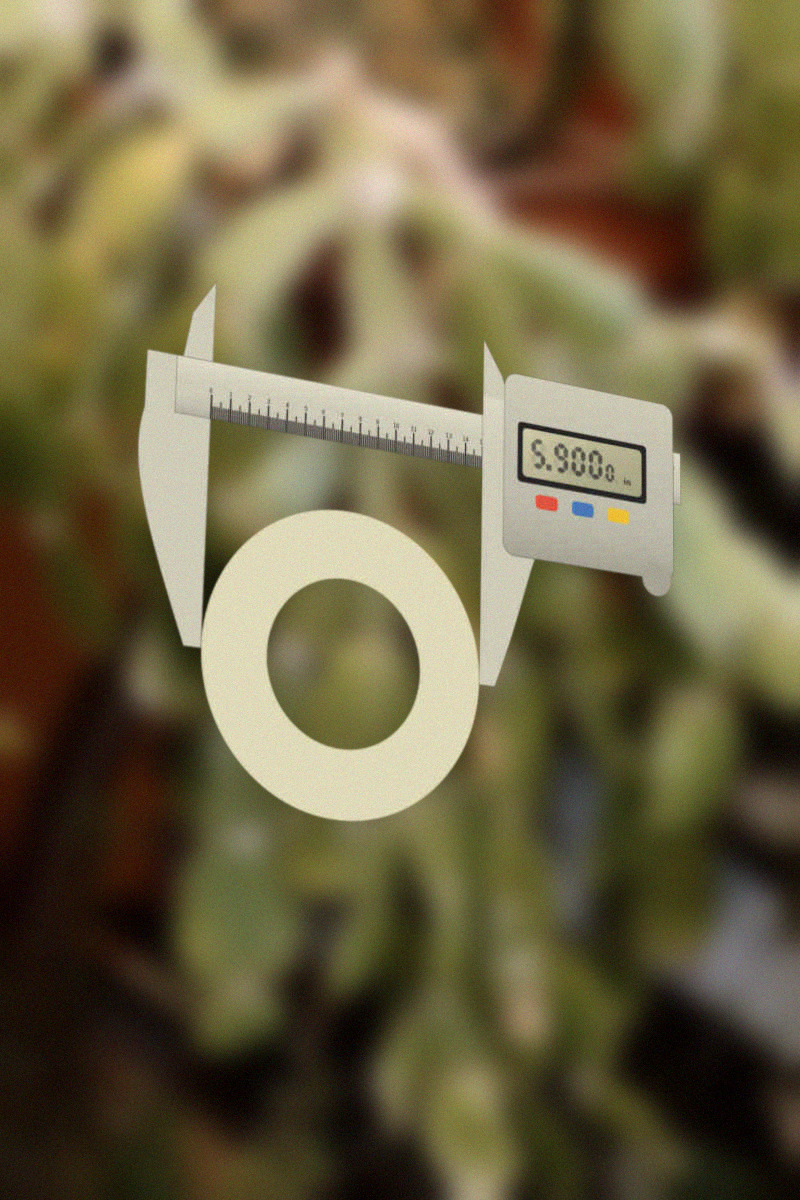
value=5.9000 unit=in
